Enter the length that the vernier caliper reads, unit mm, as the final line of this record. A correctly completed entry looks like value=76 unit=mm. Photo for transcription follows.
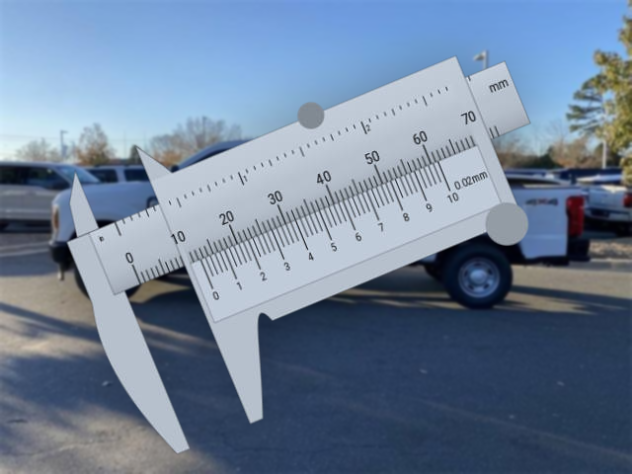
value=12.4 unit=mm
